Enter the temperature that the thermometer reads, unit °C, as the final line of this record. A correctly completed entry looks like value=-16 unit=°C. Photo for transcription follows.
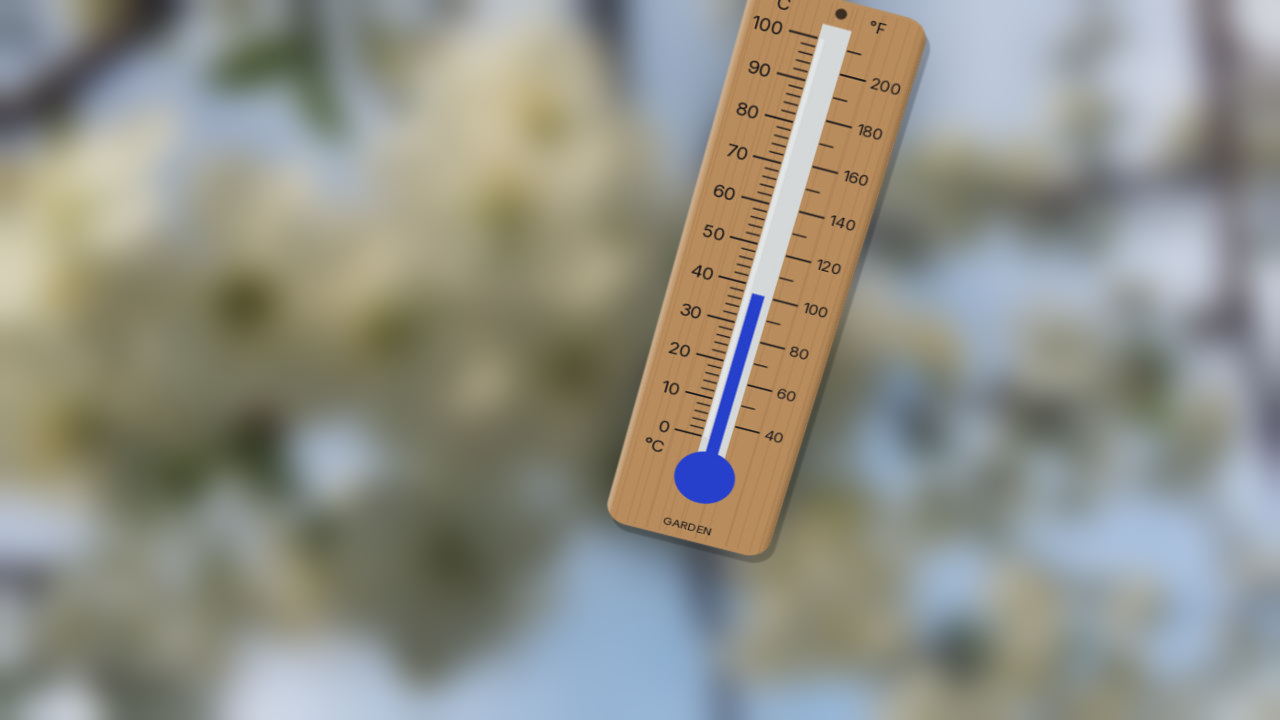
value=38 unit=°C
